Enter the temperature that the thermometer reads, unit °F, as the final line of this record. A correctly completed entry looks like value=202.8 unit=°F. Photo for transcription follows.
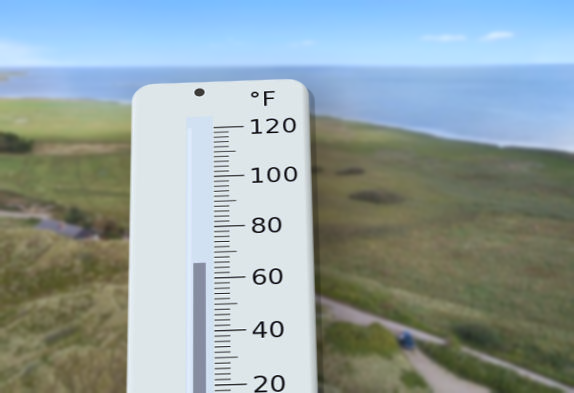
value=66 unit=°F
